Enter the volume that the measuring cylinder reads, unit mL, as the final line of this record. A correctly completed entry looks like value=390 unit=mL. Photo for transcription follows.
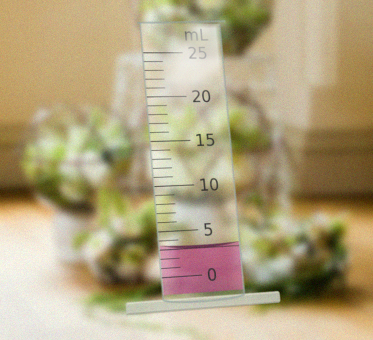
value=3 unit=mL
